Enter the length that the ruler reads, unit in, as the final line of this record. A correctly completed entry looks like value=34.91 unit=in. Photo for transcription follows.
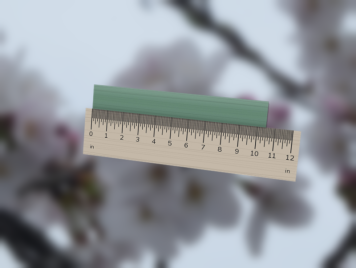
value=10.5 unit=in
